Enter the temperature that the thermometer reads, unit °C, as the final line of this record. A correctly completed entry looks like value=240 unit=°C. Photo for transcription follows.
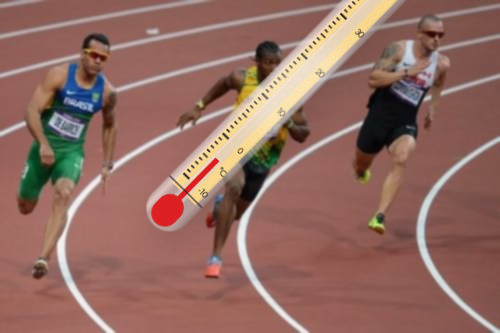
value=-4 unit=°C
